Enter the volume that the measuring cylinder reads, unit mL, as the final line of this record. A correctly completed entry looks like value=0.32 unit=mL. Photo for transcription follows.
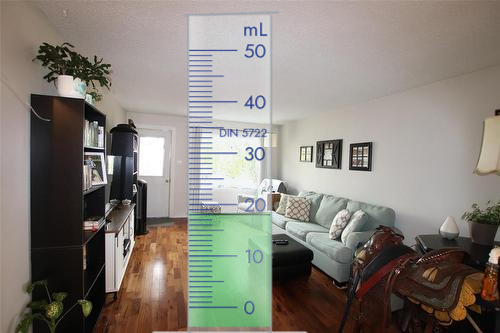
value=18 unit=mL
